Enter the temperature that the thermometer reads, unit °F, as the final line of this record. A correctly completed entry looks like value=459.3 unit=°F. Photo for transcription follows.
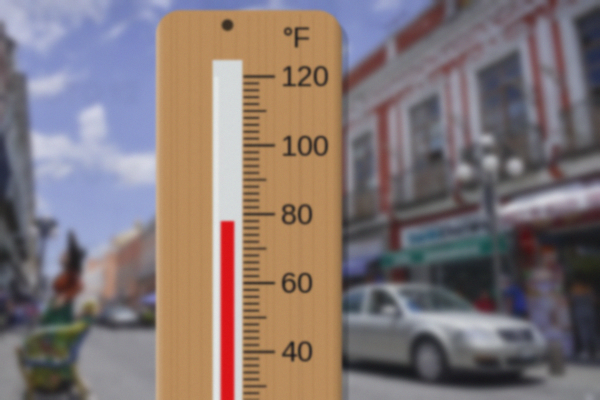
value=78 unit=°F
